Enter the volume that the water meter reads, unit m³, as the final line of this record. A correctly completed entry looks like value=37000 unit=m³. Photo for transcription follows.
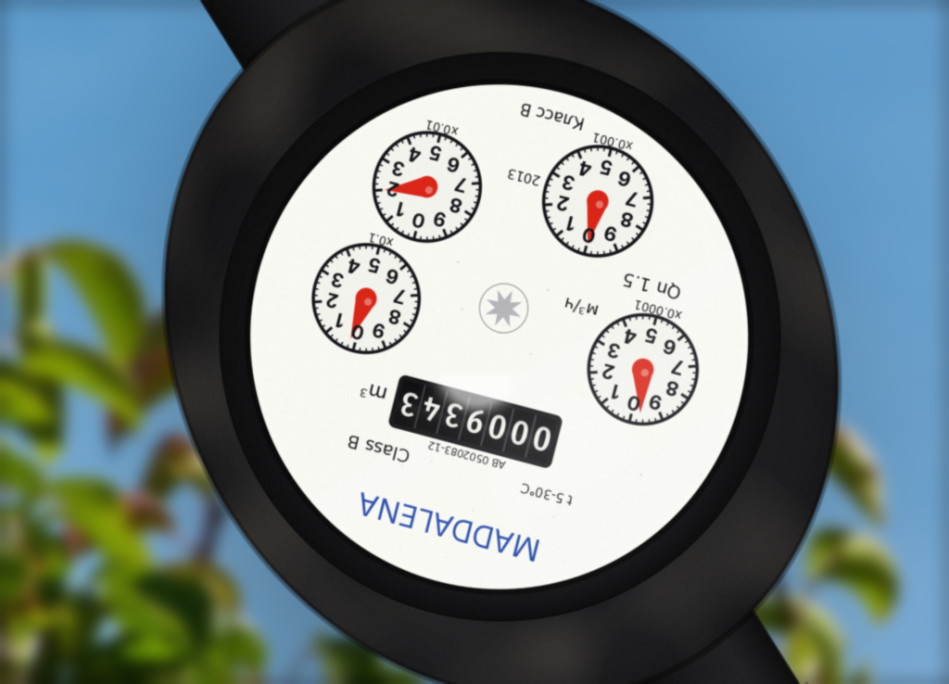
value=9343.0199 unit=m³
